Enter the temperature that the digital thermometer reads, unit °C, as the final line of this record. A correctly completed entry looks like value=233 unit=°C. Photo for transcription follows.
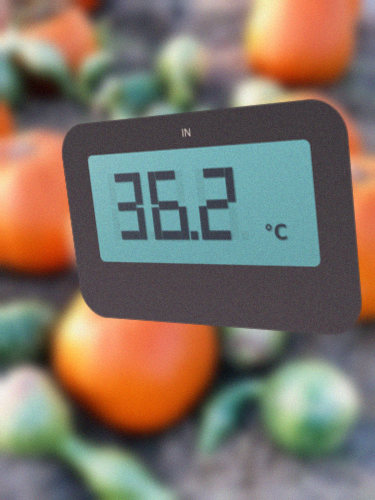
value=36.2 unit=°C
